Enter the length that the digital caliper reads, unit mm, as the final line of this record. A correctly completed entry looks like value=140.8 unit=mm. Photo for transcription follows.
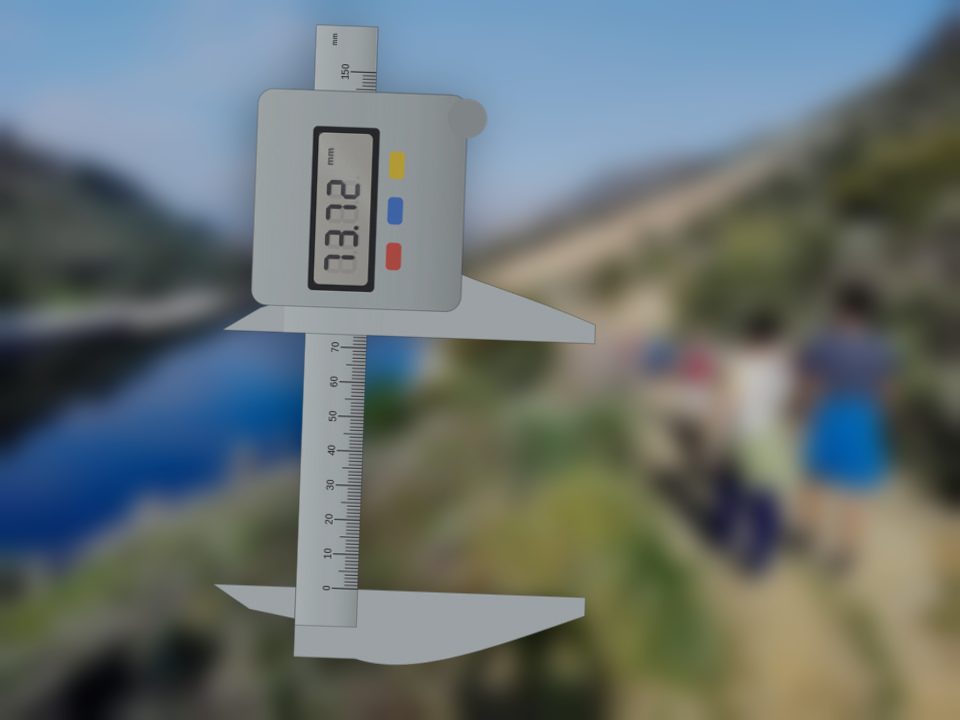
value=73.72 unit=mm
